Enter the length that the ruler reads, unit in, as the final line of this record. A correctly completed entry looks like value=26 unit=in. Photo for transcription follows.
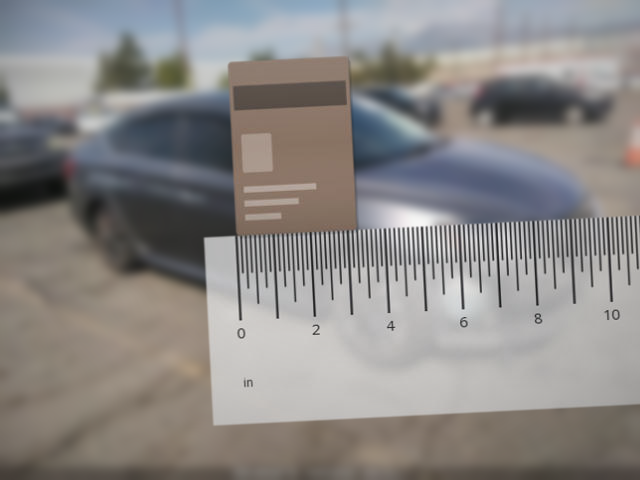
value=3.25 unit=in
